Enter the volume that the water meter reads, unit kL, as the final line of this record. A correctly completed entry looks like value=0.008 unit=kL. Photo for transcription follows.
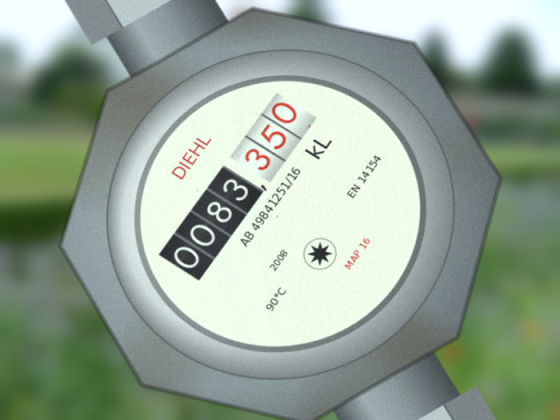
value=83.350 unit=kL
